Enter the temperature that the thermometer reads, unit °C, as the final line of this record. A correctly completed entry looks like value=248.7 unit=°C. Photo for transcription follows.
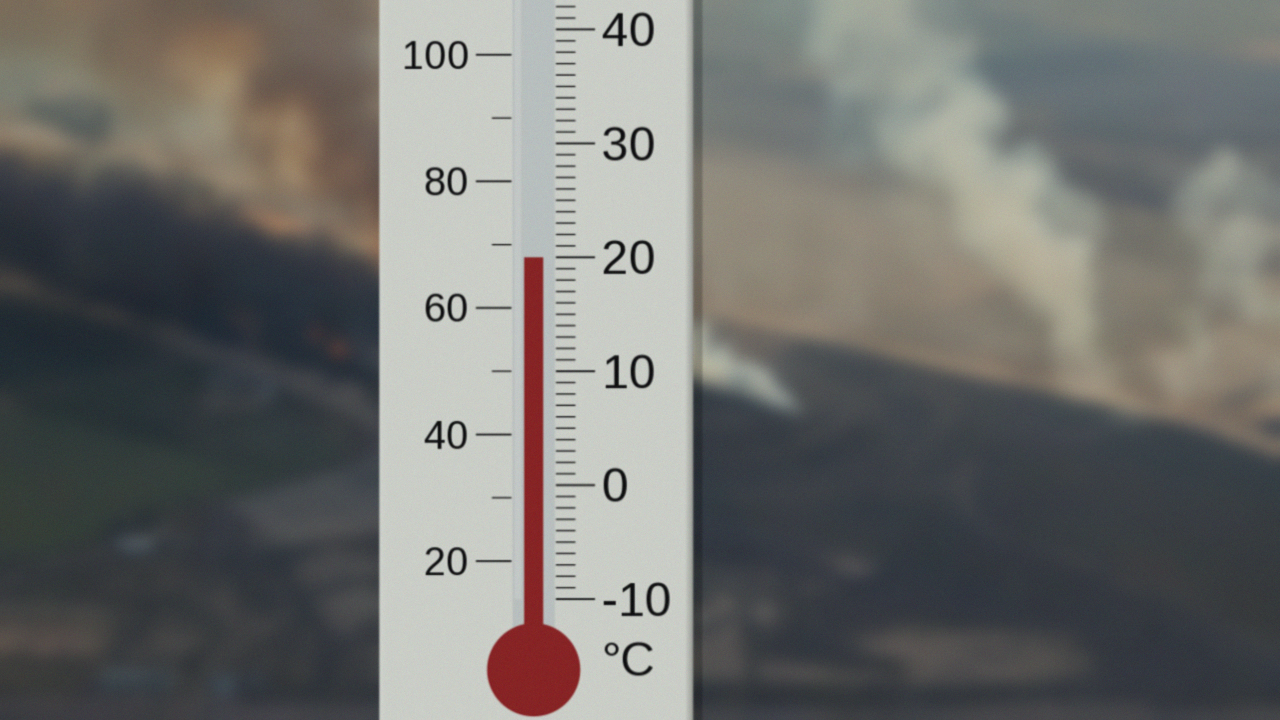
value=20 unit=°C
